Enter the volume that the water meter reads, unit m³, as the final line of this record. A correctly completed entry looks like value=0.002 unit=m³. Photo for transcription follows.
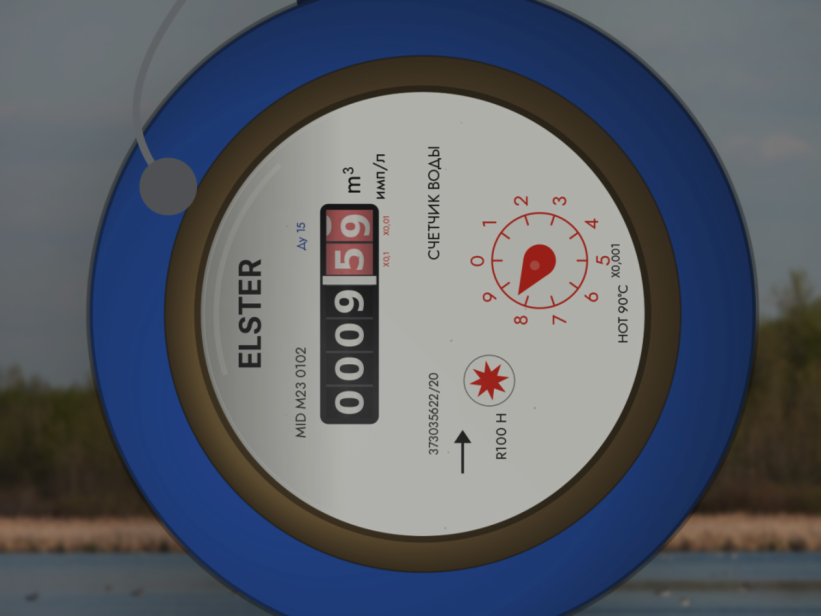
value=9.588 unit=m³
